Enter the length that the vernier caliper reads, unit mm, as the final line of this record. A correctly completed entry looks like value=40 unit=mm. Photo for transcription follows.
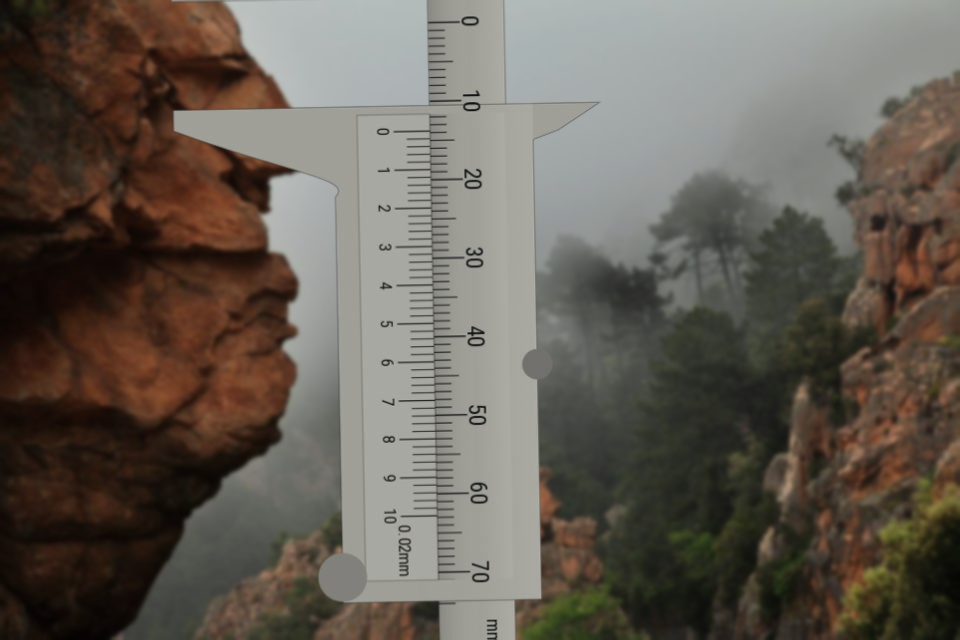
value=13.8 unit=mm
